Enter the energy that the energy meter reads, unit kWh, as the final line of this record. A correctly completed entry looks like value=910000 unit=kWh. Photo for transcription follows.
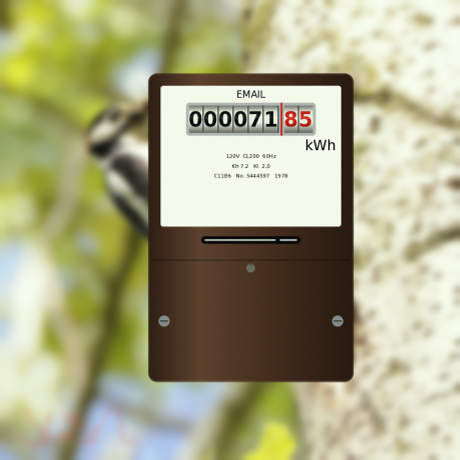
value=71.85 unit=kWh
